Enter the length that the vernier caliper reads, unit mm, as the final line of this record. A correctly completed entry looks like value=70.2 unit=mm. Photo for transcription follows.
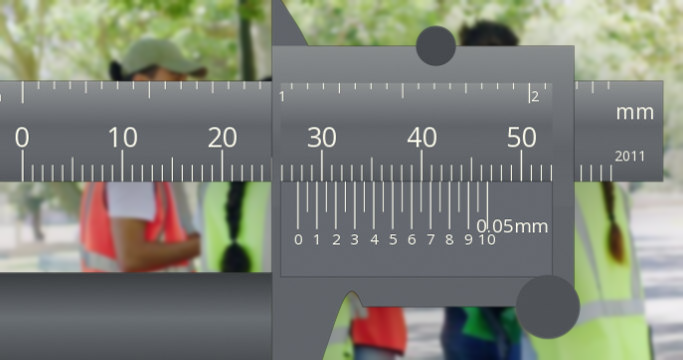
value=27.6 unit=mm
